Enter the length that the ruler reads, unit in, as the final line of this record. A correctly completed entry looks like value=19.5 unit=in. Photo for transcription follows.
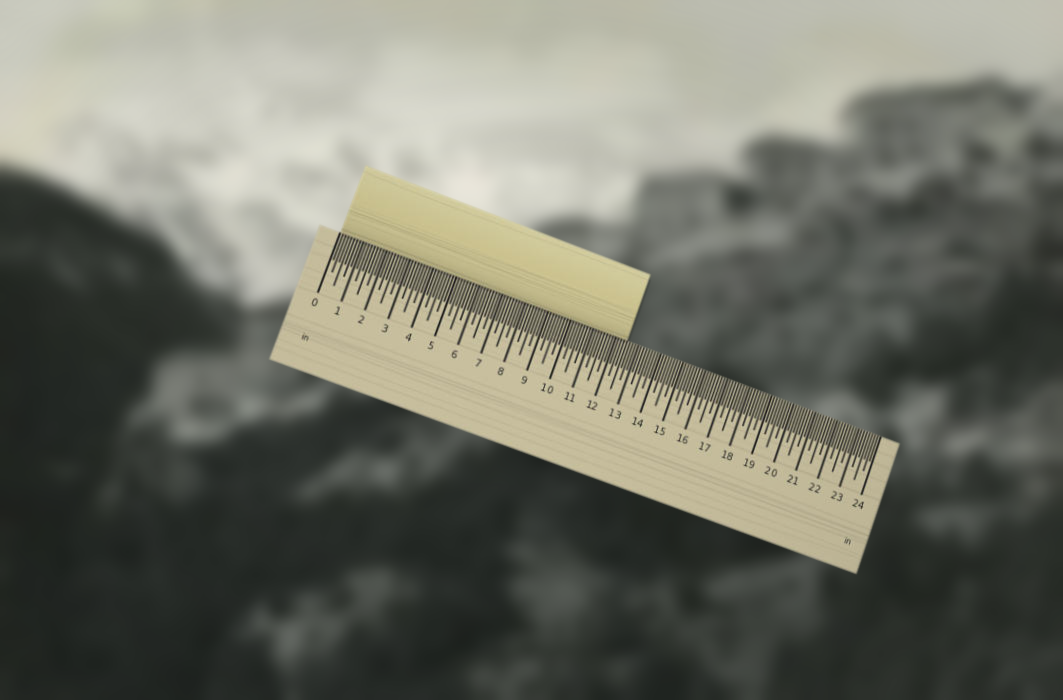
value=12.5 unit=in
